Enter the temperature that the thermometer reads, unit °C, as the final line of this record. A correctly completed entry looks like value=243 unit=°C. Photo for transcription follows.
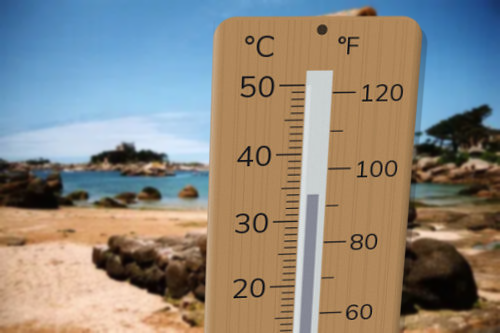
value=34 unit=°C
